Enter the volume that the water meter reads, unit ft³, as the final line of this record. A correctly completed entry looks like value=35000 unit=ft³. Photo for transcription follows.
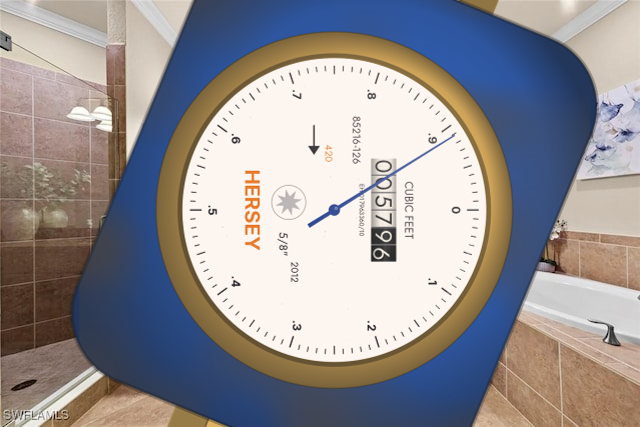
value=5795.91 unit=ft³
